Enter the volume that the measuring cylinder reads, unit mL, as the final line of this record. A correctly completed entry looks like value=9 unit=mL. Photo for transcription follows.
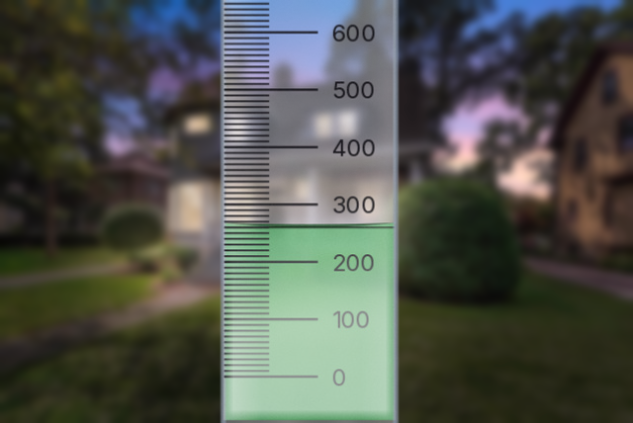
value=260 unit=mL
